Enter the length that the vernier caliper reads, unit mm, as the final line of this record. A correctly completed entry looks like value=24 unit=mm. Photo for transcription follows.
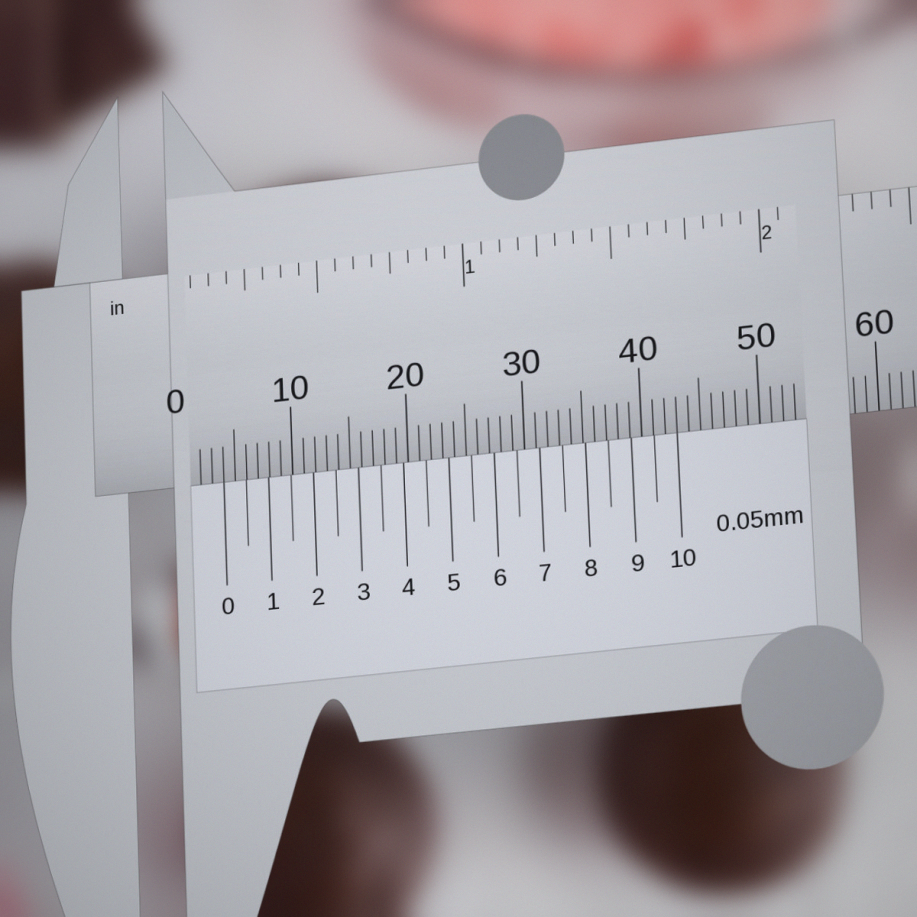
value=4.0 unit=mm
